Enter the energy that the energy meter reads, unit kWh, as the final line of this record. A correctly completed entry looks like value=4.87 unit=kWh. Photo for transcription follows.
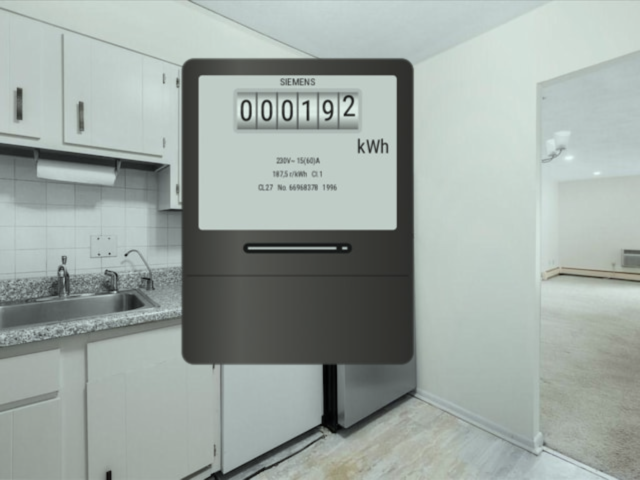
value=192 unit=kWh
